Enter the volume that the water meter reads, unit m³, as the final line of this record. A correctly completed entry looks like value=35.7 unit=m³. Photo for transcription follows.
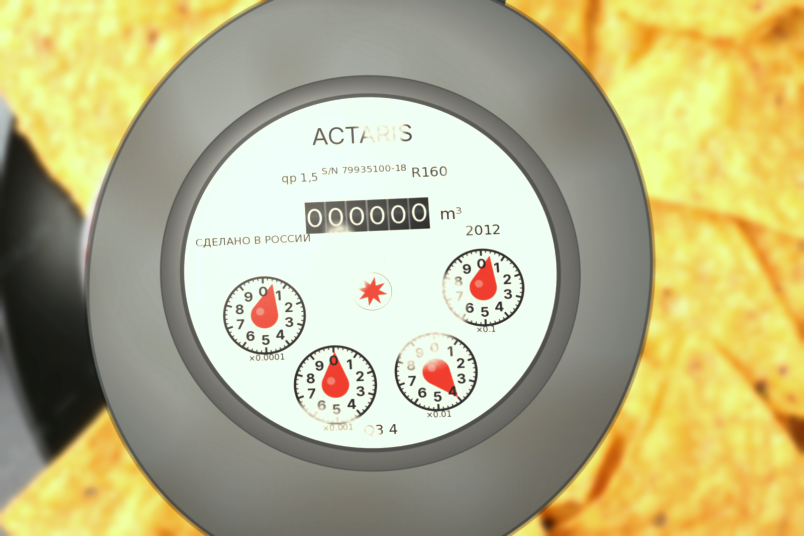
value=0.0400 unit=m³
